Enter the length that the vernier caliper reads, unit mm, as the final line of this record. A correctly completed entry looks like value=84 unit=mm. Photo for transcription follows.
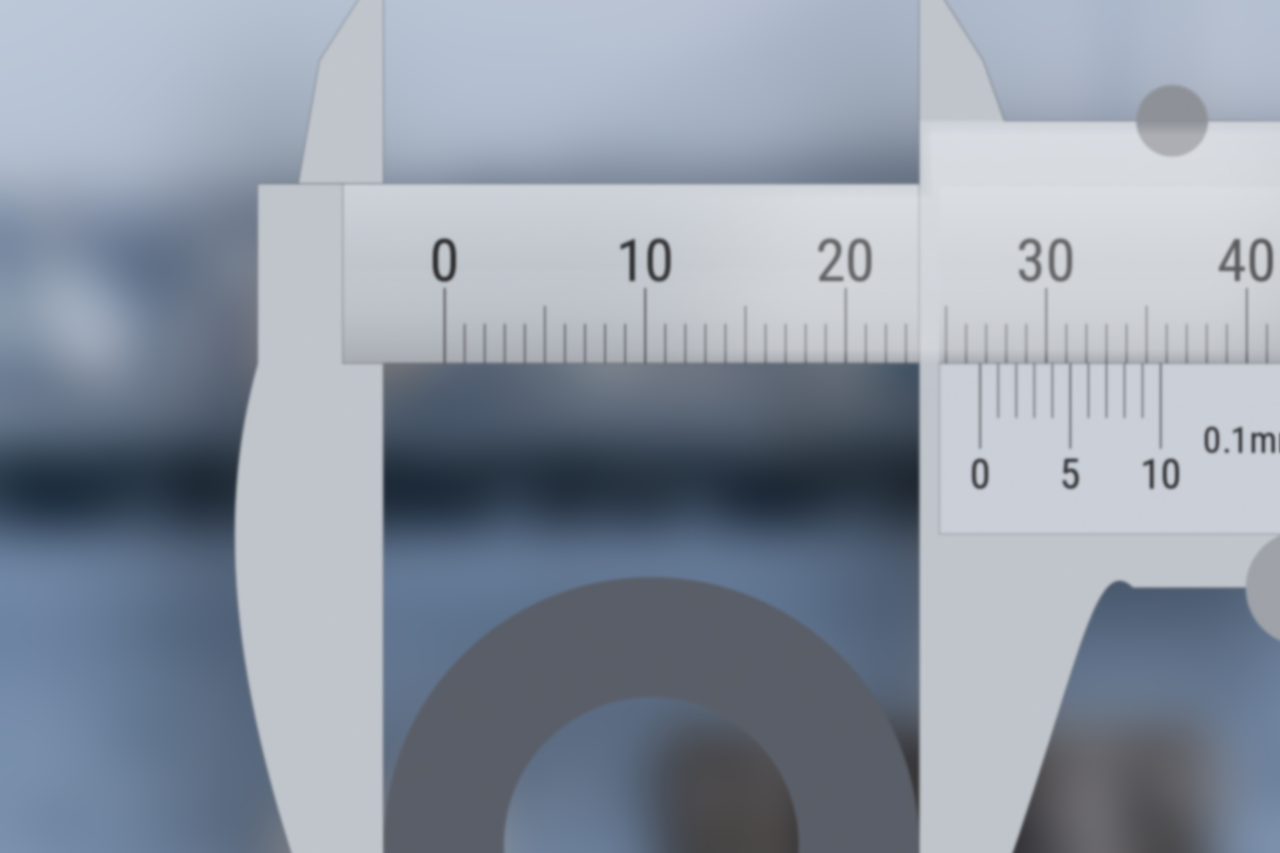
value=26.7 unit=mm
